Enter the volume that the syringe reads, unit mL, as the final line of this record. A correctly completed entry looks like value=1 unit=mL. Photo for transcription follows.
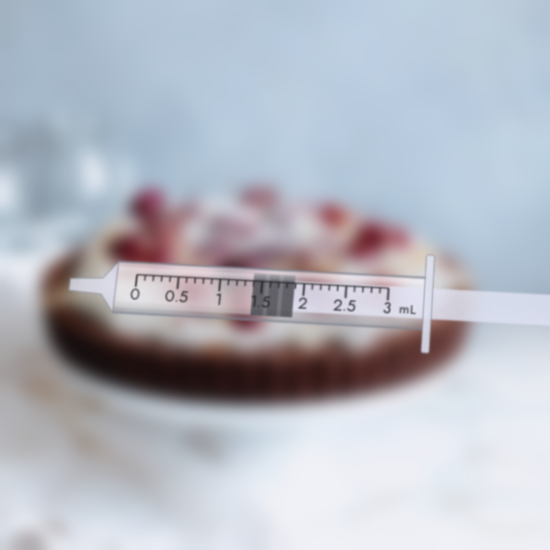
value=1.4 unit=mL
